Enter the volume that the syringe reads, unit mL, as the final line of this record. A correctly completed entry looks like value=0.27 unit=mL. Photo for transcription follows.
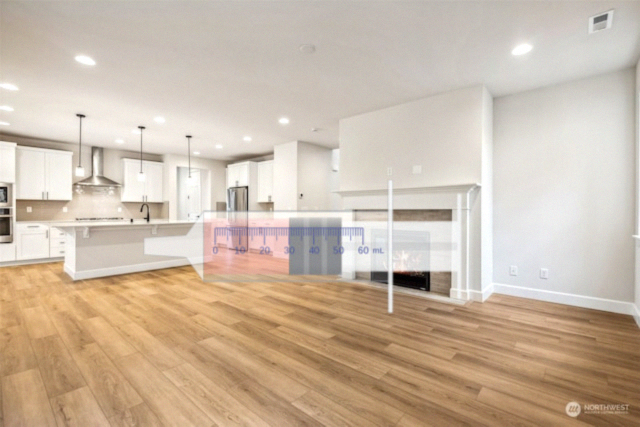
value=30 unit=mL
